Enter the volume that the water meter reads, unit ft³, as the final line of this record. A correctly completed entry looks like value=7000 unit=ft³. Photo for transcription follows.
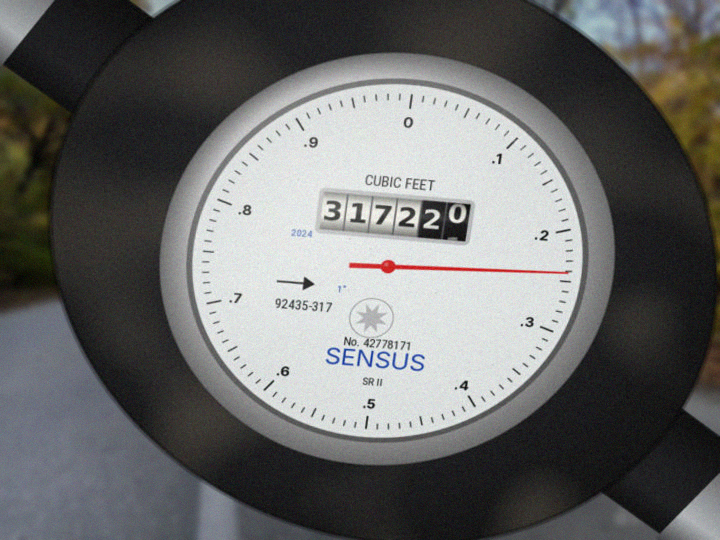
value=317220.24 unit=ft³
